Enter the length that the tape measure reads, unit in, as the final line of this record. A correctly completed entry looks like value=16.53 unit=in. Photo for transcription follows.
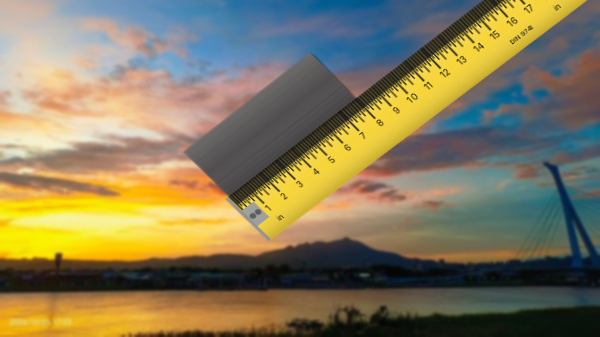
value=8 unit=in
